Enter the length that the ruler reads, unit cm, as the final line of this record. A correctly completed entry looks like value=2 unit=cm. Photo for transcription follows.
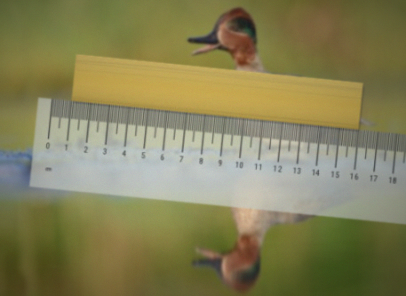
value=15 unit=cm
